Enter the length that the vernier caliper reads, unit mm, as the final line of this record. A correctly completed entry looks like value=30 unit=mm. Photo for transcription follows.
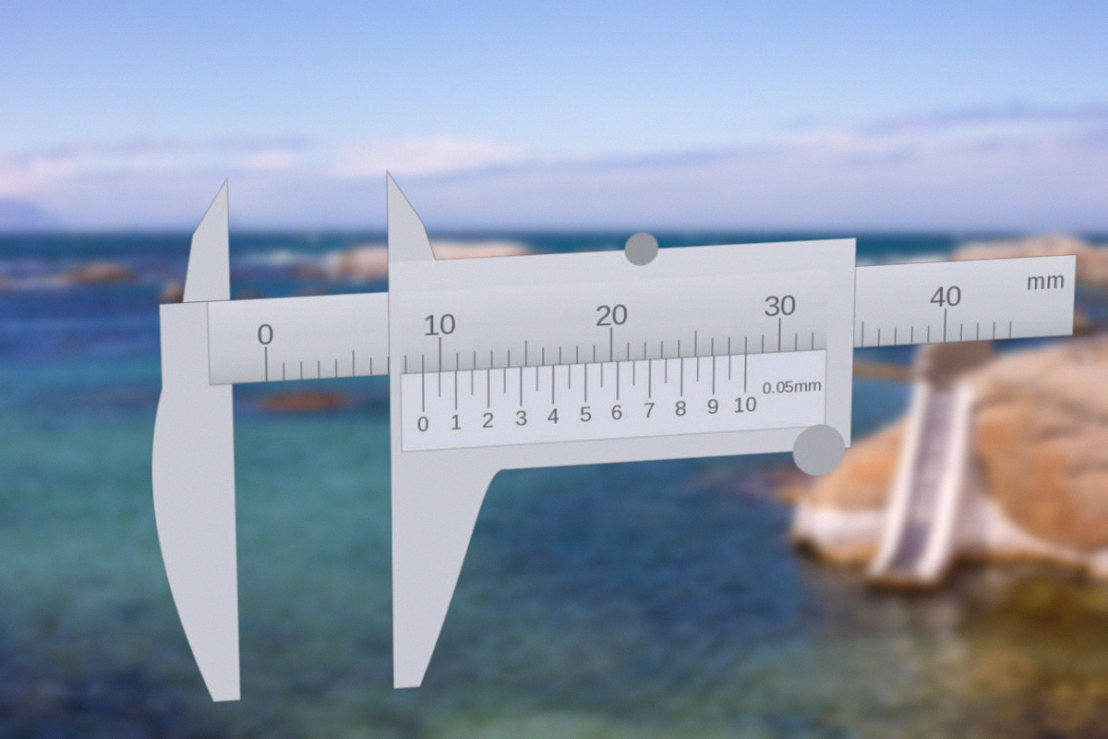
value=9.0 unit=mm
